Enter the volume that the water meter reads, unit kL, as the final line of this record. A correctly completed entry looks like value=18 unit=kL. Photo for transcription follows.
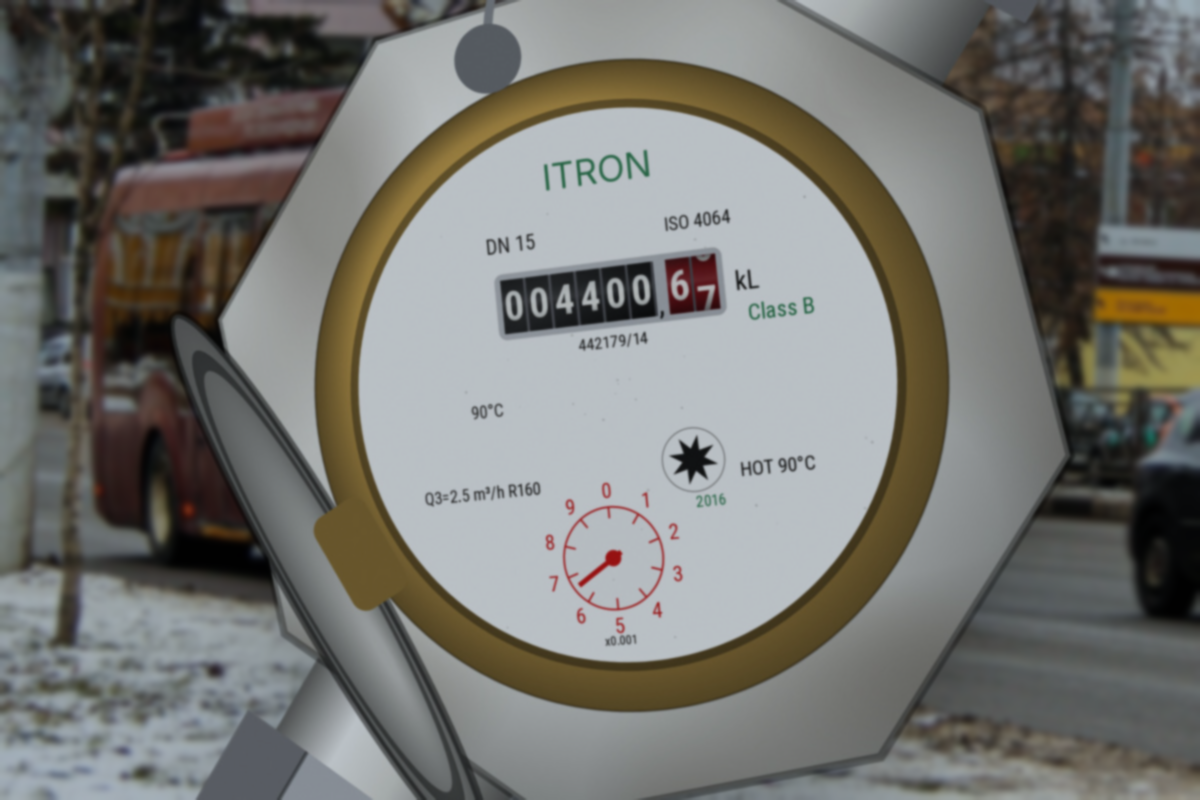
value=4400.666 unit=kL
